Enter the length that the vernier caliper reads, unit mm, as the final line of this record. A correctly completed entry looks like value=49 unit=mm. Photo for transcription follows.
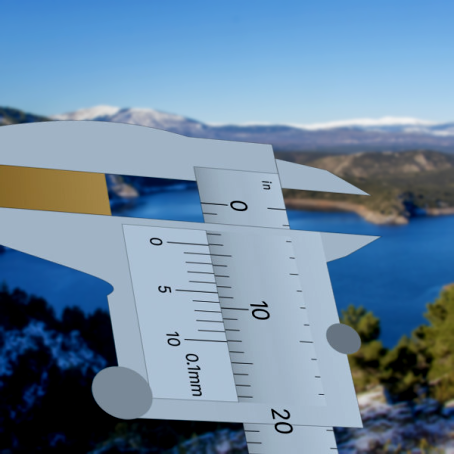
value=4.1 unit=mm
